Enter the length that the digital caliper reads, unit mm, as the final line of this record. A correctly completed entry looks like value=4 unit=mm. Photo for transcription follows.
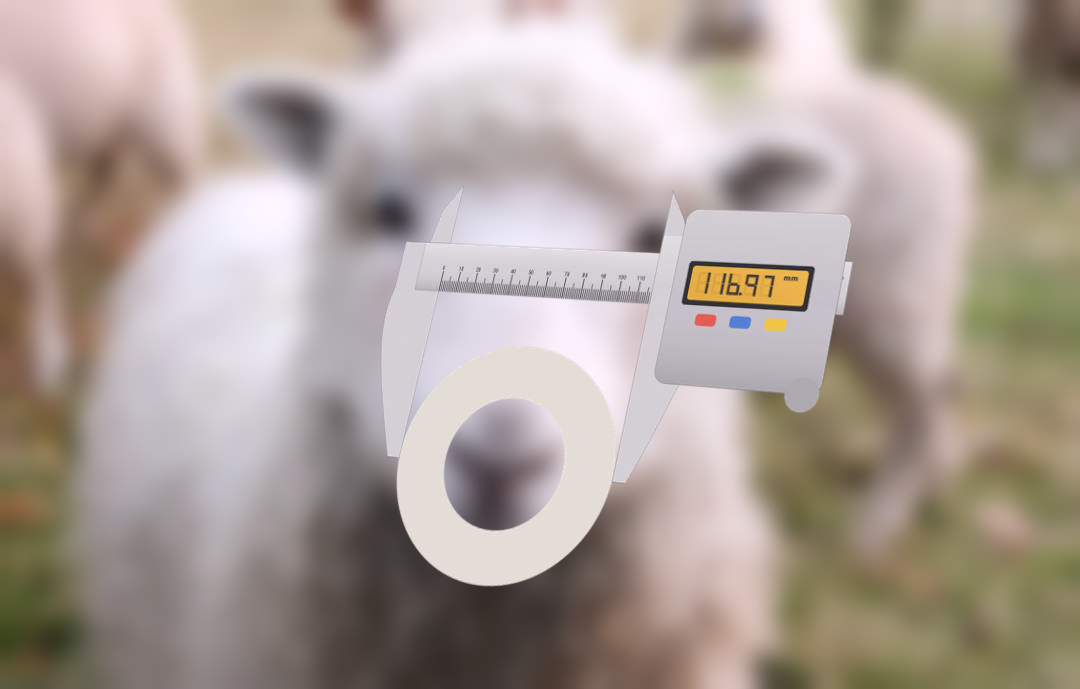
value=116.97 unit=mm
